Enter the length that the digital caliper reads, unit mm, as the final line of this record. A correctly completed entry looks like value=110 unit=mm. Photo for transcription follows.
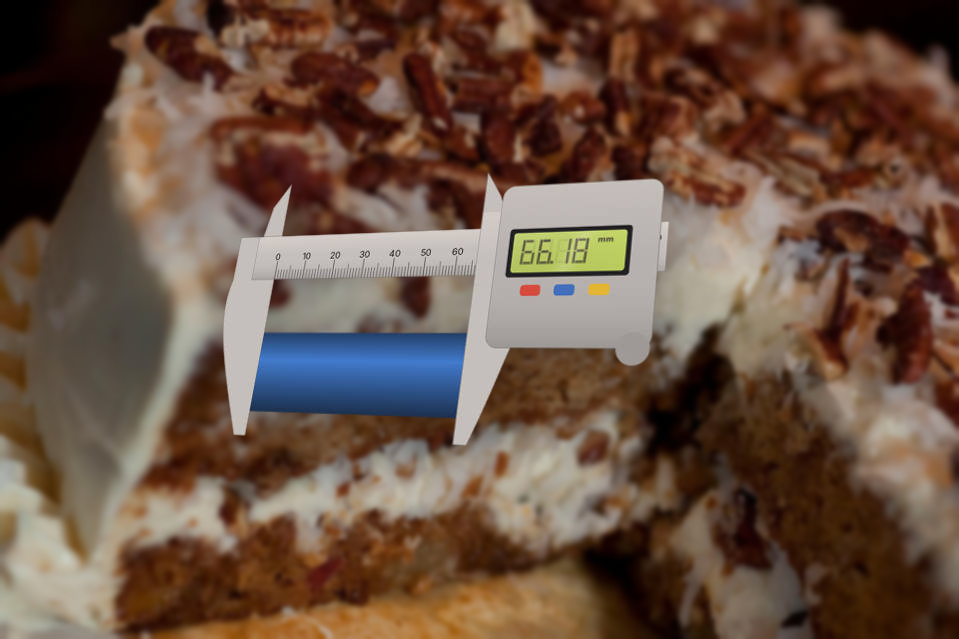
value=66.18 unit=mm
